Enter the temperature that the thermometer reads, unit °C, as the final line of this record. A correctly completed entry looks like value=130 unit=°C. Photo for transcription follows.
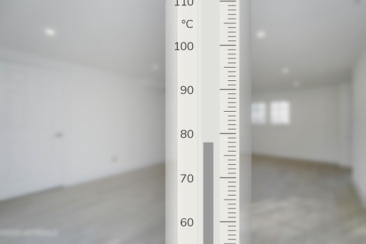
value=78 unit=°C
